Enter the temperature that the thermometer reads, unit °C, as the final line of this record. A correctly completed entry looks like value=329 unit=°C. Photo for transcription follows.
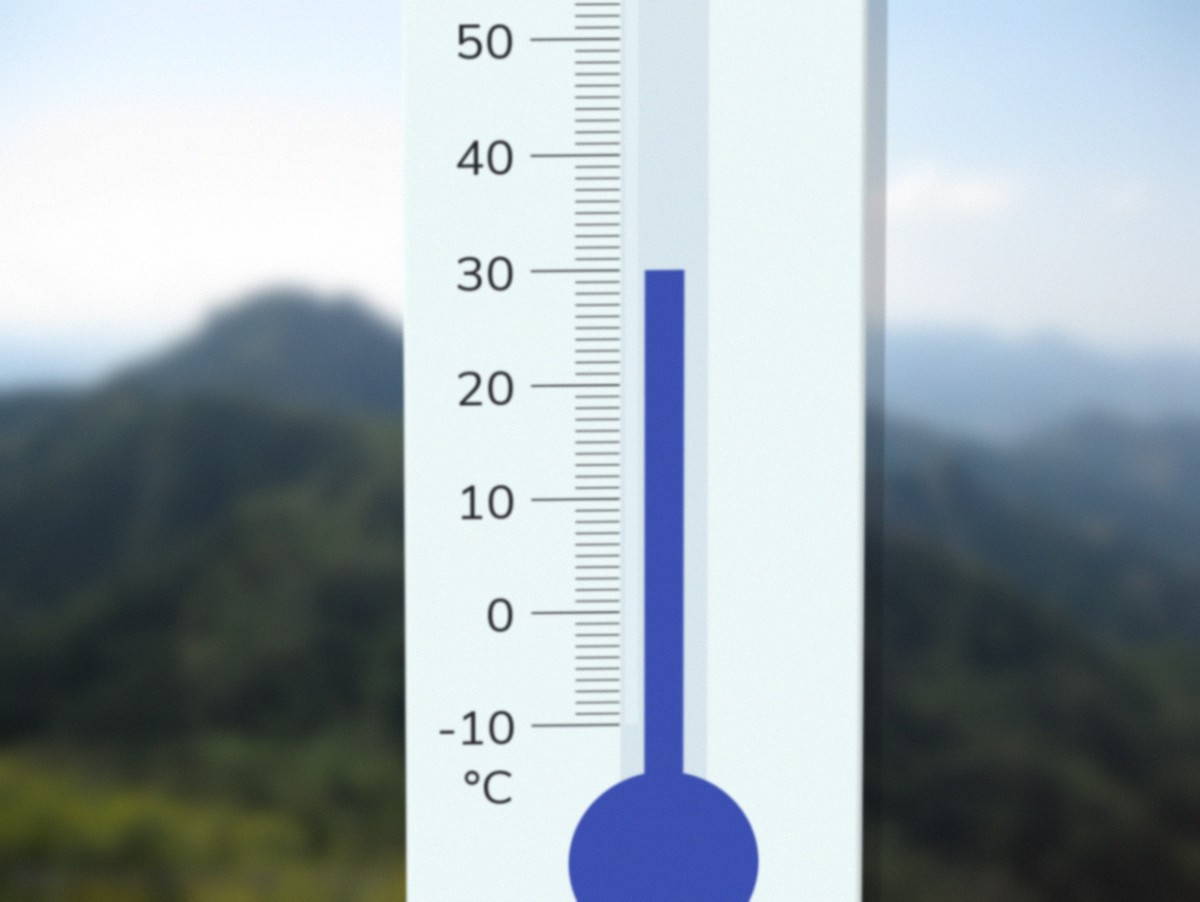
value=30 unit=°C
